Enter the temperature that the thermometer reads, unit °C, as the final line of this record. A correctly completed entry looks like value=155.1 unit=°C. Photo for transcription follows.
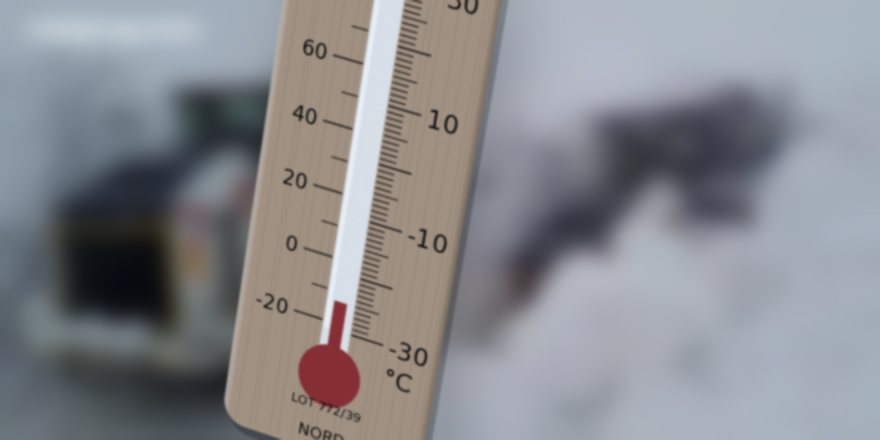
value=-25 unit=°C
